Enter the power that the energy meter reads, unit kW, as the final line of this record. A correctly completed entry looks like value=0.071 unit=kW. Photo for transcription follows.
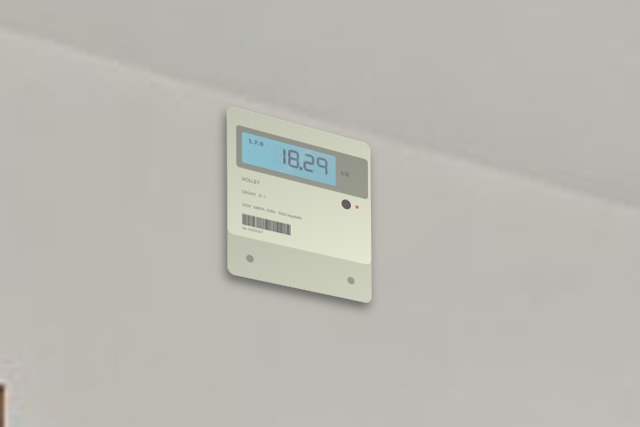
value=18.29 unit=kW
